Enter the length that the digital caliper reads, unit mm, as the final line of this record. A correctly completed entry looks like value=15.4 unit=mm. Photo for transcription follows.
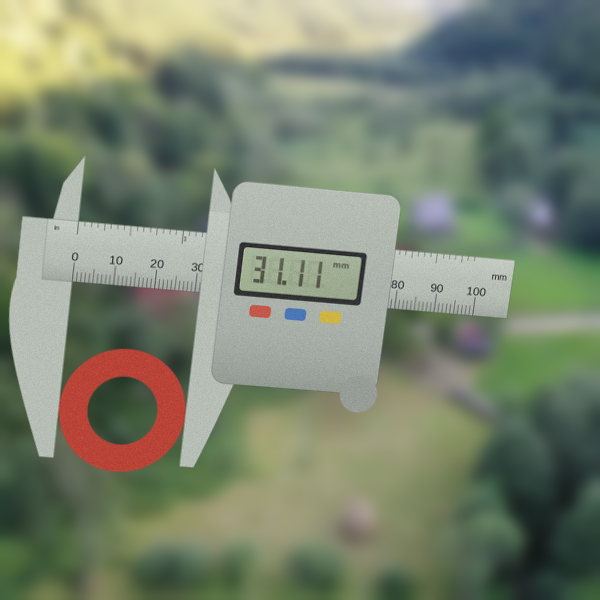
value=31.11 unit=mm
